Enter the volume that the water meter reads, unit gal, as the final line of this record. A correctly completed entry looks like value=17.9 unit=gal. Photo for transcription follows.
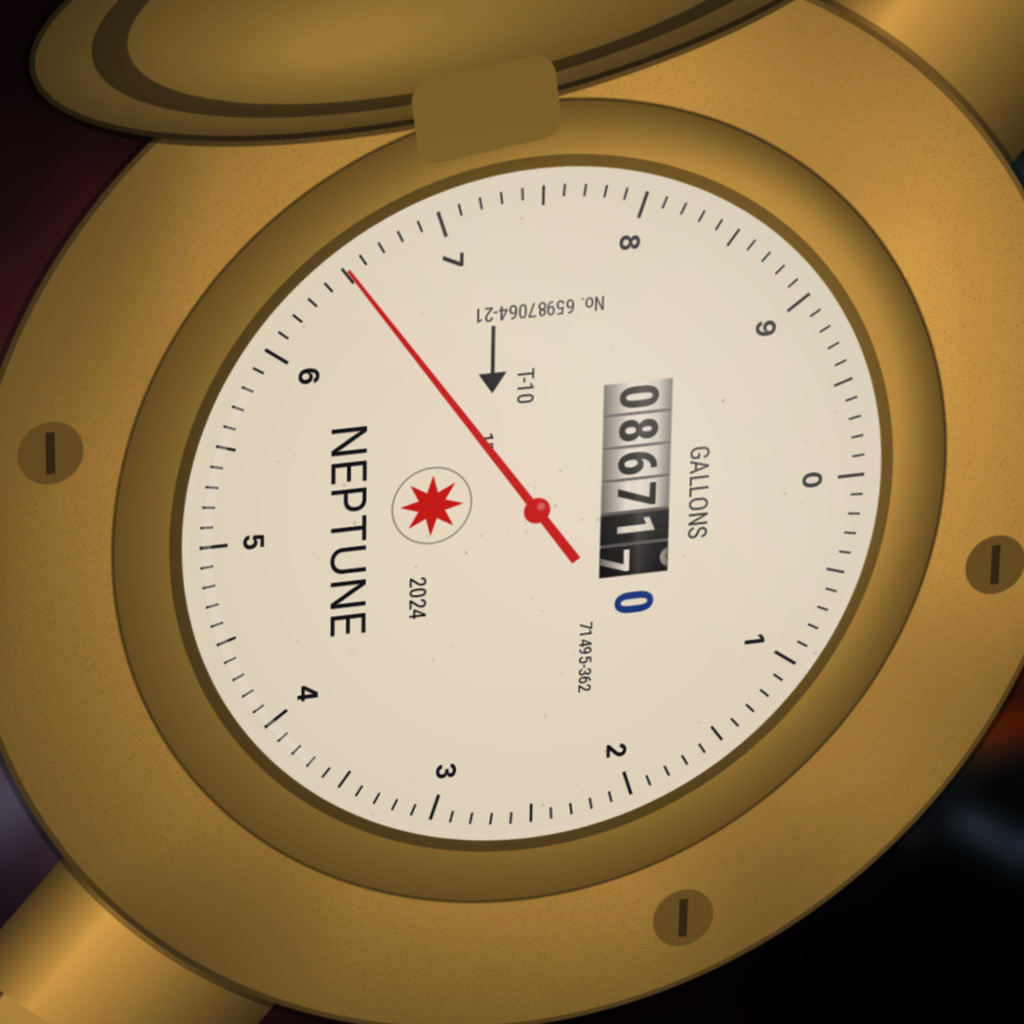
value=867166.5 unit=gal
